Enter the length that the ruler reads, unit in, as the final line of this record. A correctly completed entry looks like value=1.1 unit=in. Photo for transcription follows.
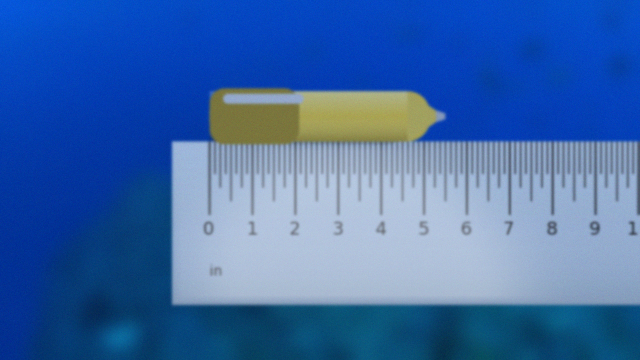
value=5.5 unit=in
